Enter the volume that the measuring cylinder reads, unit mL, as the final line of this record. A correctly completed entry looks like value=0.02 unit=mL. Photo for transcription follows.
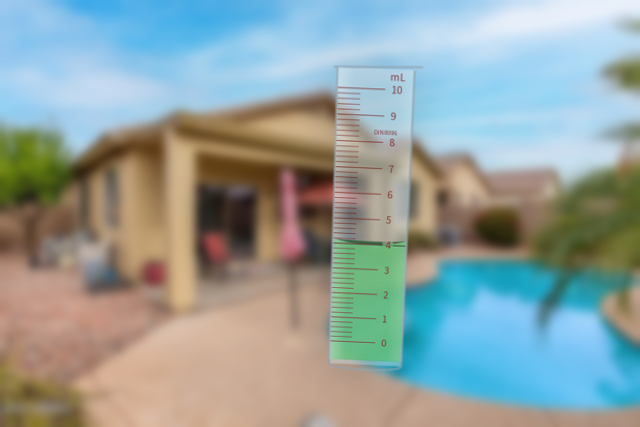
value=4 unit=mL
